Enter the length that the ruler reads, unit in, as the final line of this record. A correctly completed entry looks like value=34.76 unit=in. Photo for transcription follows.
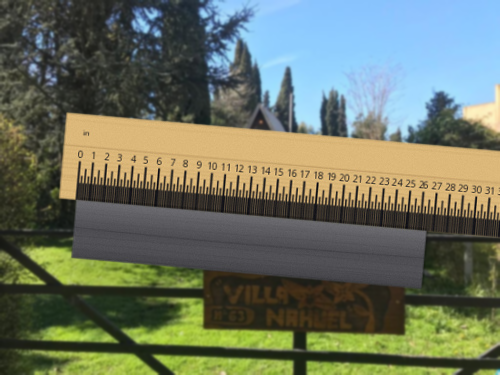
value=26.5 unit=in
